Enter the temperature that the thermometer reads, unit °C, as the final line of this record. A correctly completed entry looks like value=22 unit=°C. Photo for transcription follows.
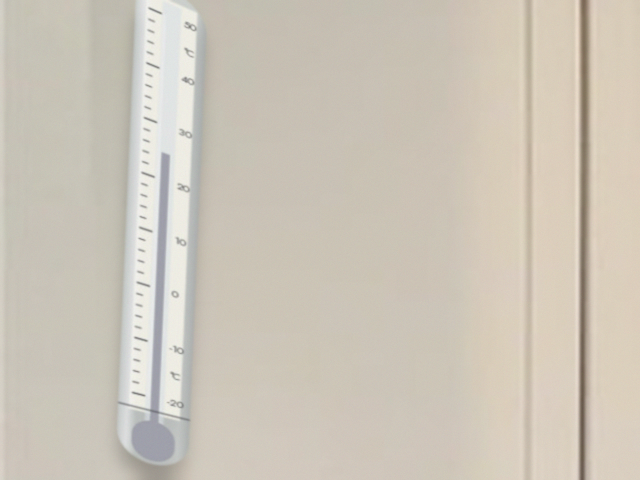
value=25 unit=°C
